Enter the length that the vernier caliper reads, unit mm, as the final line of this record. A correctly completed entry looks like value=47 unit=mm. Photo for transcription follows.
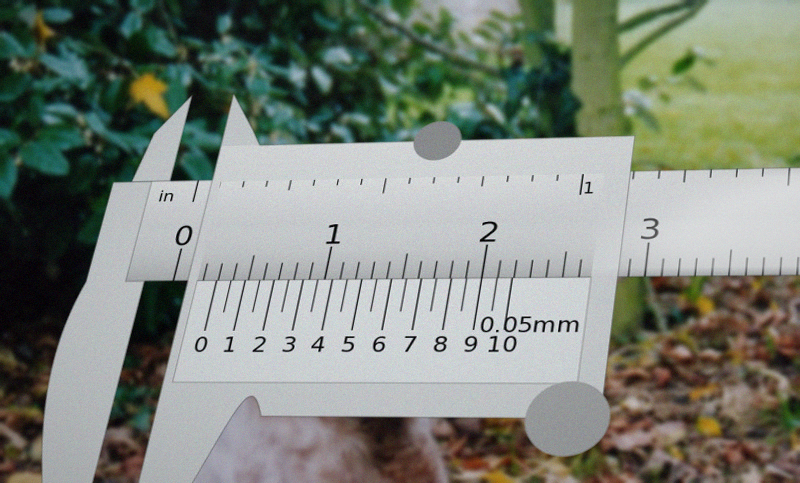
value=2.9 unit=mm
